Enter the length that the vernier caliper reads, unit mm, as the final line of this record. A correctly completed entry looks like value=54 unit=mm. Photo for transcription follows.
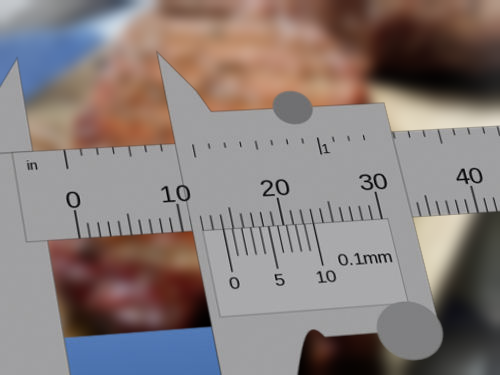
value=14.0 unit=mm
